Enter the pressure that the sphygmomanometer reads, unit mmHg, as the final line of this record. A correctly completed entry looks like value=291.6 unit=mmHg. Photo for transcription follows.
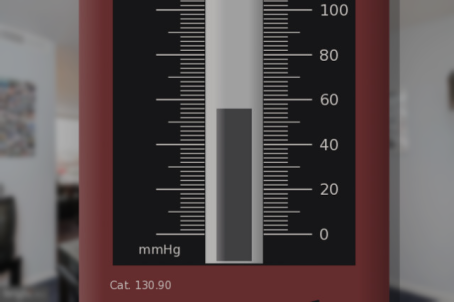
value=56 unit=mmHg
